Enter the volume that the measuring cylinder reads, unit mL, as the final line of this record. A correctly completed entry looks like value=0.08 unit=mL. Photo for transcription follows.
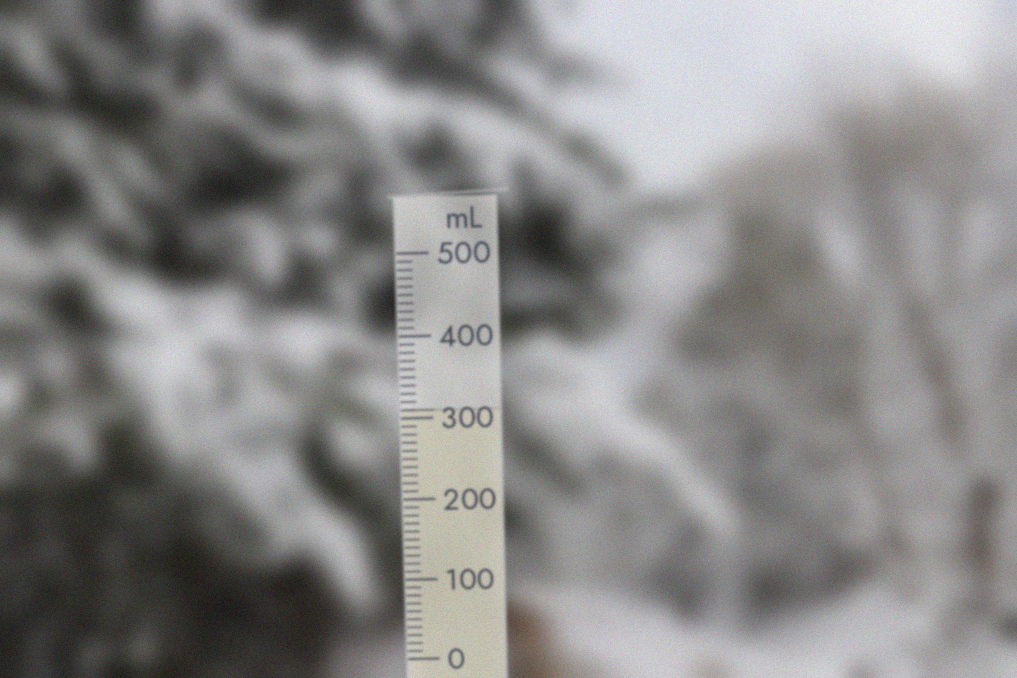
value=310 unit=mL
